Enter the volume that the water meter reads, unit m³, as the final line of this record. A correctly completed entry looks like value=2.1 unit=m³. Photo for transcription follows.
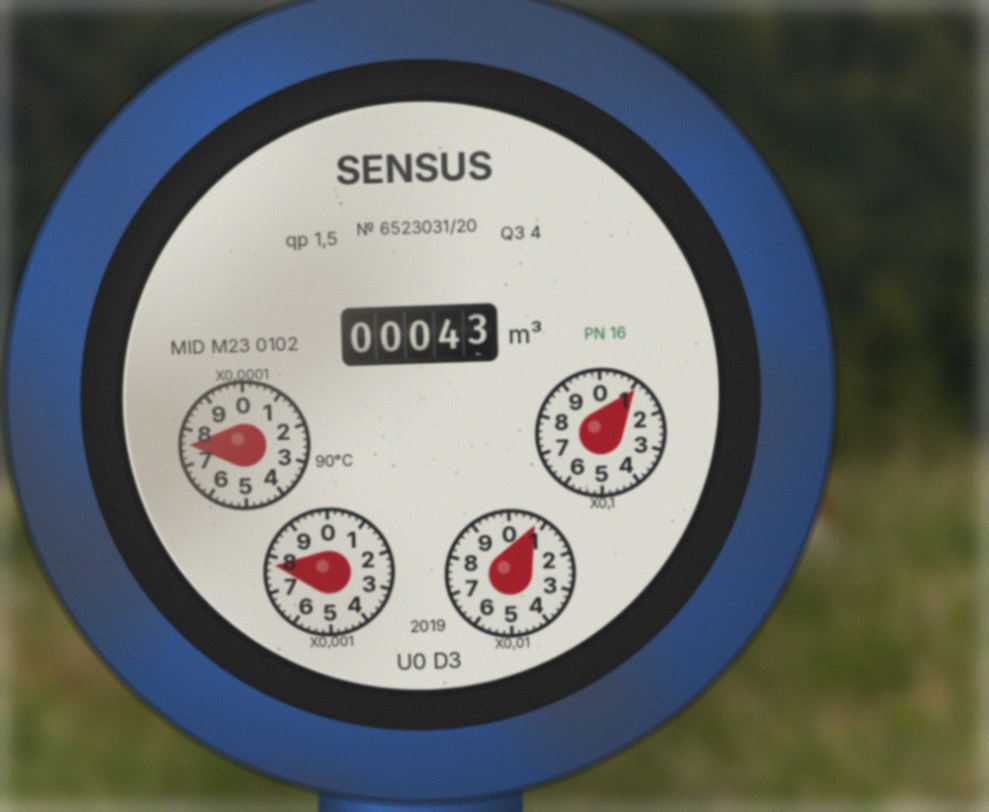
value=43.1077 unit=m³
